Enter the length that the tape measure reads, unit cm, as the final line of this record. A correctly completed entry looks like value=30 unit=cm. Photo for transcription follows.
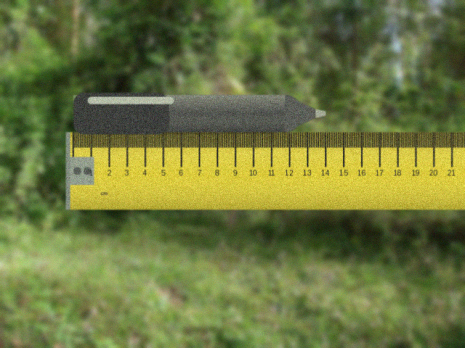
value=14 unit=cm
